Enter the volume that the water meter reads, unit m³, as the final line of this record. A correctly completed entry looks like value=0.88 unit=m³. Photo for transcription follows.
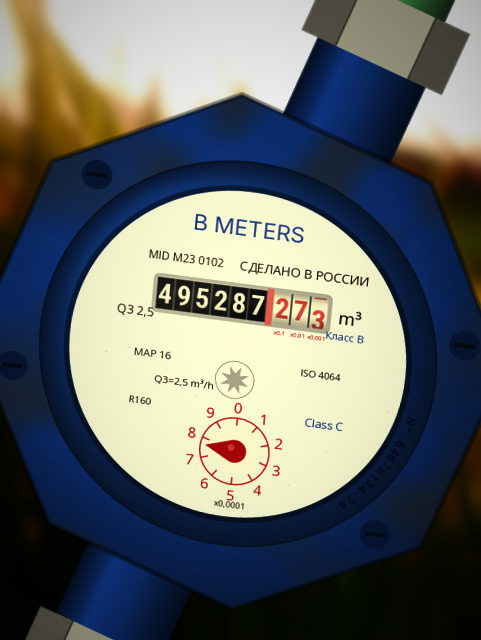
value=495287.2727 unit=m³
